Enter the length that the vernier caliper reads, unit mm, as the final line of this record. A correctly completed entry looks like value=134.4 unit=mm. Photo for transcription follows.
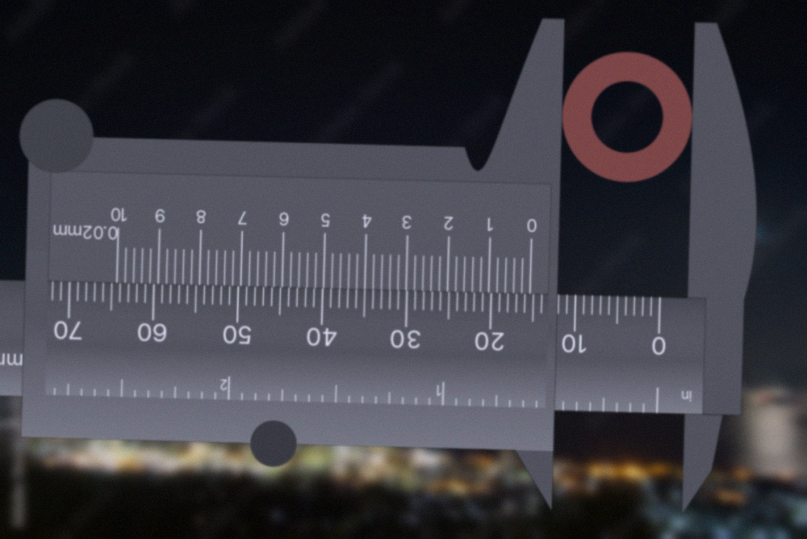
value=15.4 unit=mm
